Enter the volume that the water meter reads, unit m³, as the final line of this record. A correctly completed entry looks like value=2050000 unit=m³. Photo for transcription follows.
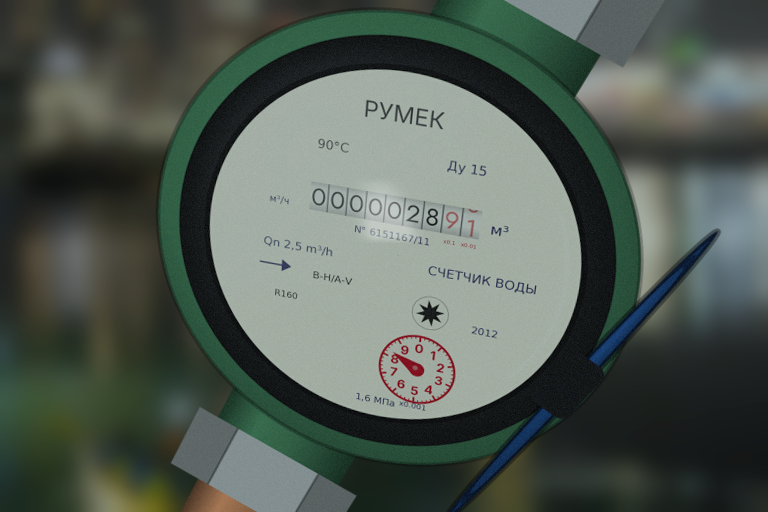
value=28.908 unit=m³
